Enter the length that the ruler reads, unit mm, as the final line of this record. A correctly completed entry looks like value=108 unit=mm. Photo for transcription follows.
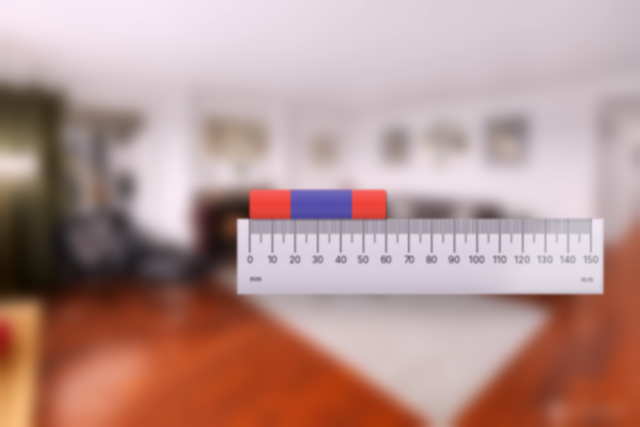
value=60 unit=mm
